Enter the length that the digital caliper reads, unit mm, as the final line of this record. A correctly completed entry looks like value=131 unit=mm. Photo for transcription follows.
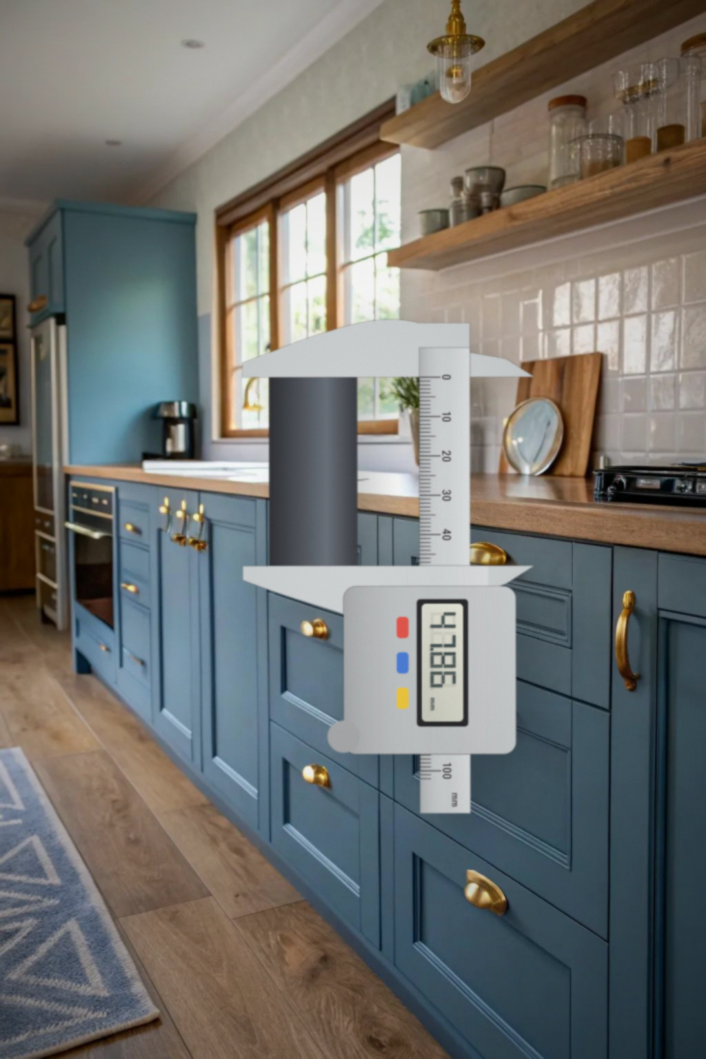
value=47.86 unit=mm
